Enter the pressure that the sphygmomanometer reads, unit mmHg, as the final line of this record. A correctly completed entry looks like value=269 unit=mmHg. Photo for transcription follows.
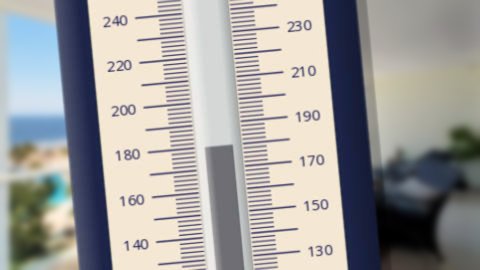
value=180 unit=mmHg
